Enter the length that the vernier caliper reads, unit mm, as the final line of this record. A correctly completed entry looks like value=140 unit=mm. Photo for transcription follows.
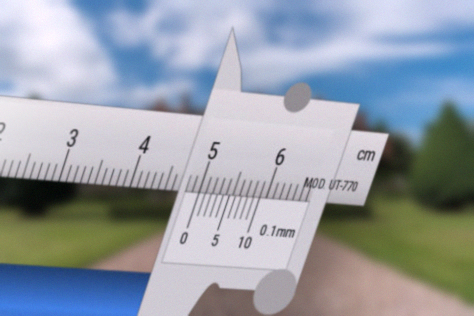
value=50.0 unit=mm
